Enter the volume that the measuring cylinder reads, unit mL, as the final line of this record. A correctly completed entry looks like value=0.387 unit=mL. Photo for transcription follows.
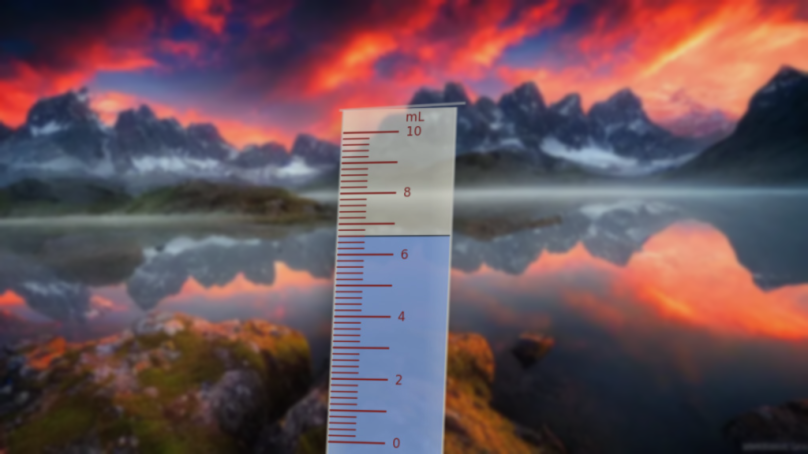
value=6.6 unit=mL
